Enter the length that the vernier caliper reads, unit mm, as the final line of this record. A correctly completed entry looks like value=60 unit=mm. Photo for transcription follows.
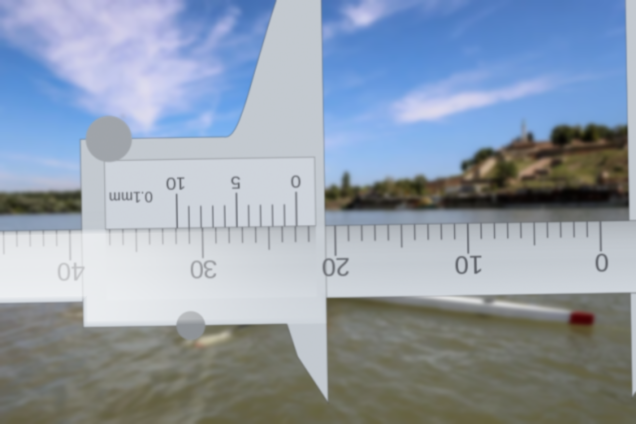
value=22.9 unit=mm
